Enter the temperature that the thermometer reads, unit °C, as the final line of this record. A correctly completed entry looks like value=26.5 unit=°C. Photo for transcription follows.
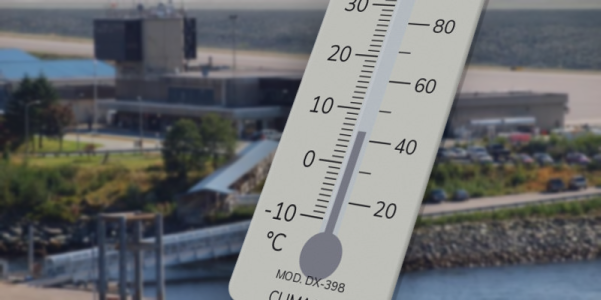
value=6 unit=°C
